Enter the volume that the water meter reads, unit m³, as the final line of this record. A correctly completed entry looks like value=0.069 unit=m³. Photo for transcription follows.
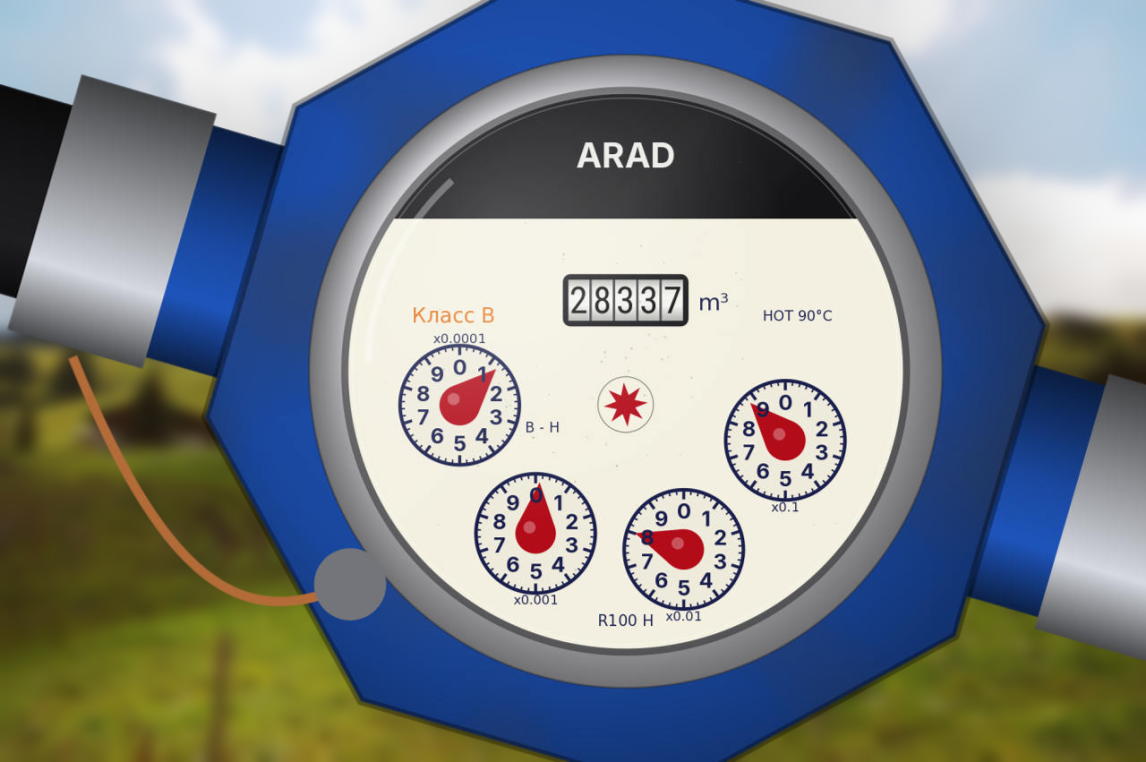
value=28337.8801 unit=m³
